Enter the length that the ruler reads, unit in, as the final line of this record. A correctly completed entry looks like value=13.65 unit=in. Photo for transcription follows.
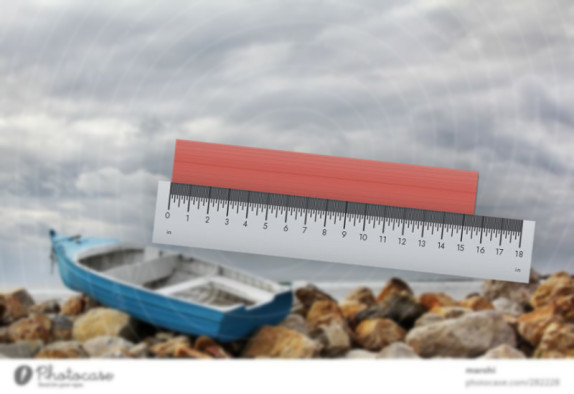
value=15.5 unit=in
